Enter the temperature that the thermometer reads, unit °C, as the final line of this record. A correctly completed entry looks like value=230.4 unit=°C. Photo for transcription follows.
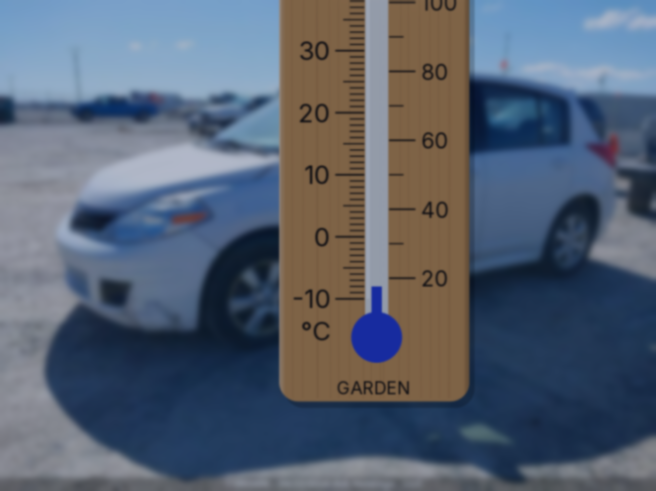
value=-8 unit=°C
